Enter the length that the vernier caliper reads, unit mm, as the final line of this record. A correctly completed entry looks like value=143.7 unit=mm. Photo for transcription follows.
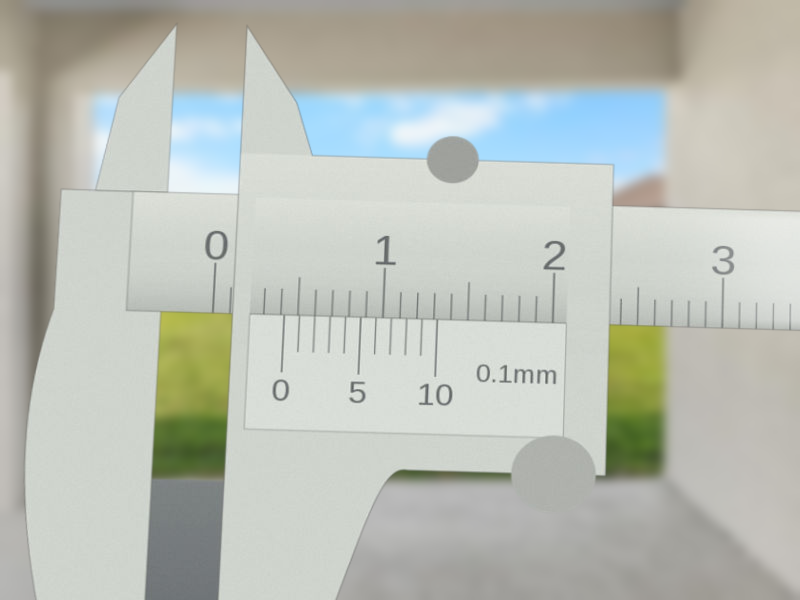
value=4.2 unit=mm
